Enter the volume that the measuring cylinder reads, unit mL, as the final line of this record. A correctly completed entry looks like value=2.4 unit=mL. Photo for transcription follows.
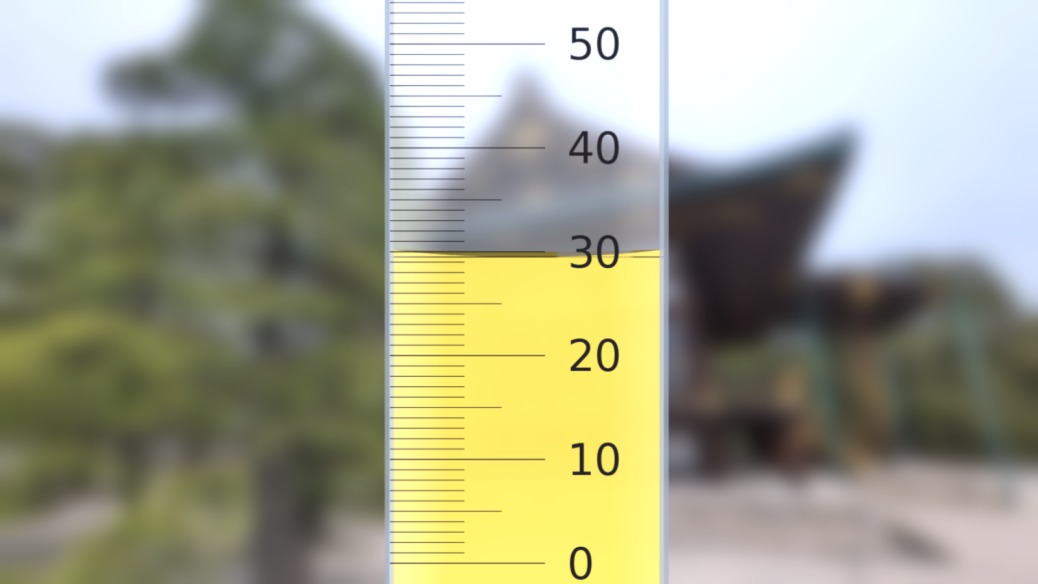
value=29.5 unit=mL
